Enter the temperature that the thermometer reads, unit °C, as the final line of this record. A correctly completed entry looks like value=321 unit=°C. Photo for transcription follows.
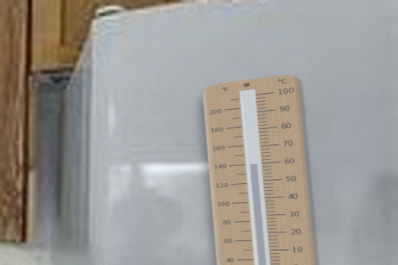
value=60 unit=°C
